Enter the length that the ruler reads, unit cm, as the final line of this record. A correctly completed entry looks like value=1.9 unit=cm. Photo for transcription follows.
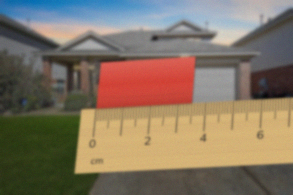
value=3.5 unit=cm
